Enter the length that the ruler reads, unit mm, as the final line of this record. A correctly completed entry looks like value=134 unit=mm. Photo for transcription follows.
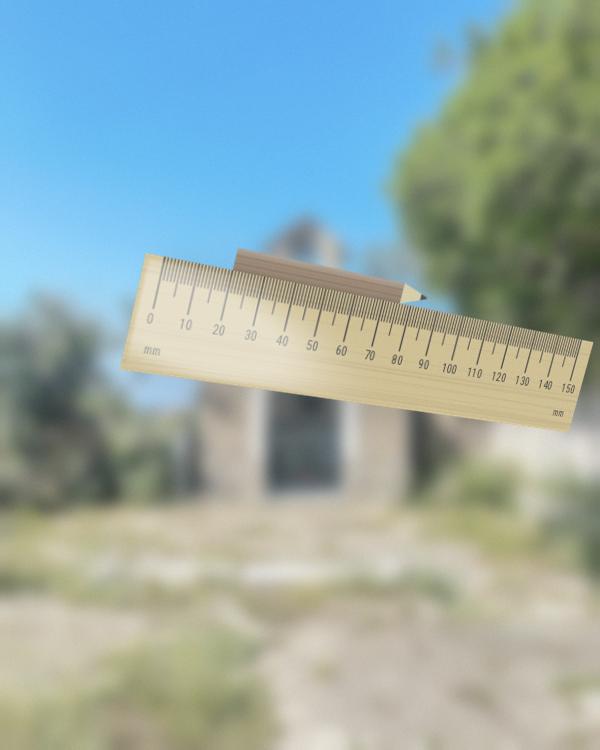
value=65 unit=mm
